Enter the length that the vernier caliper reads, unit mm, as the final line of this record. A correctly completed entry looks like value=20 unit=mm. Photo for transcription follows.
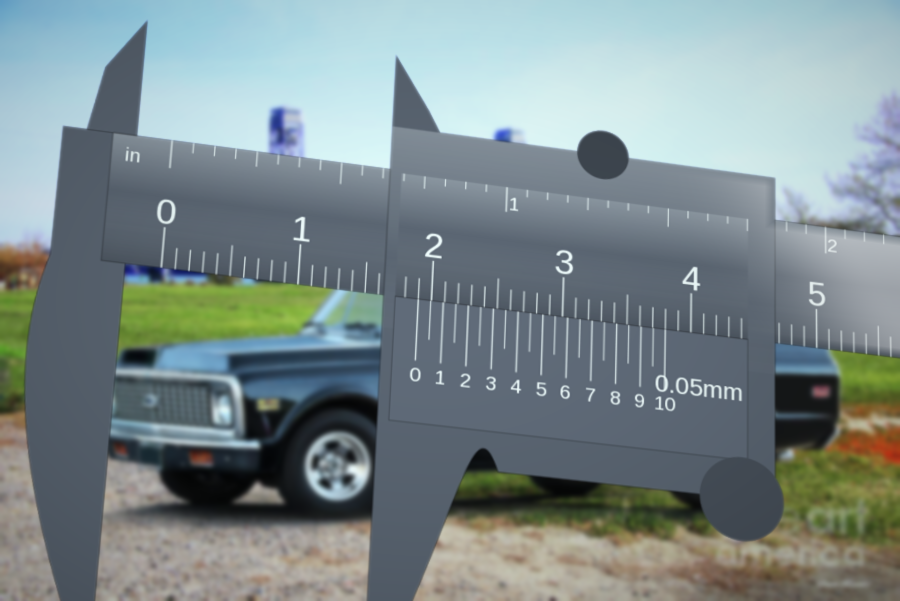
value=19.0 unit=mm
